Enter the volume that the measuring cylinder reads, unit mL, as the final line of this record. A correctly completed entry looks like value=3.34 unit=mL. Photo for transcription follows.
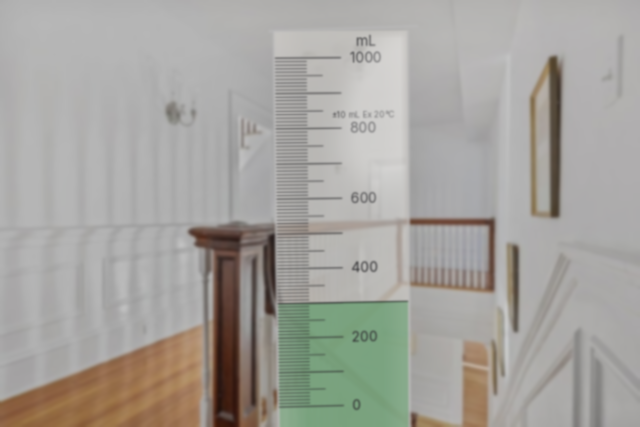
value=300 unit=mL
